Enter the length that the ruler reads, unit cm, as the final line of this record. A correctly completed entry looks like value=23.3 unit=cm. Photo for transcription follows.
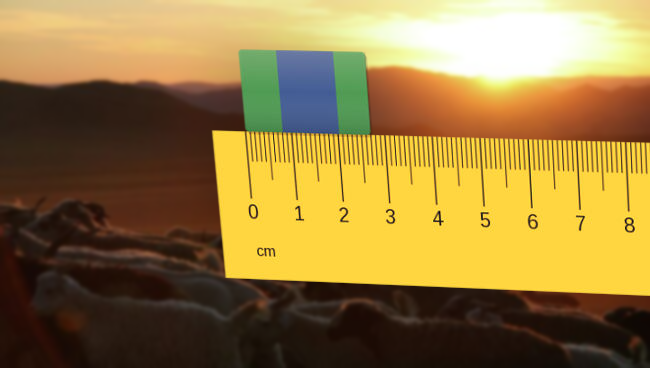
value=2.7 unit=cm
